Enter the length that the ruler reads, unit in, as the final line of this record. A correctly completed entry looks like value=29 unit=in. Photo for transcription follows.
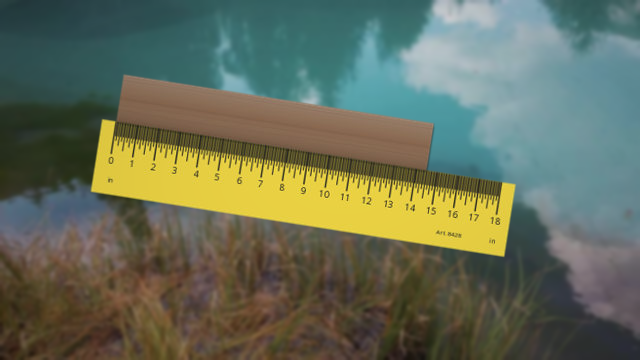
value=14.5 unit=in
